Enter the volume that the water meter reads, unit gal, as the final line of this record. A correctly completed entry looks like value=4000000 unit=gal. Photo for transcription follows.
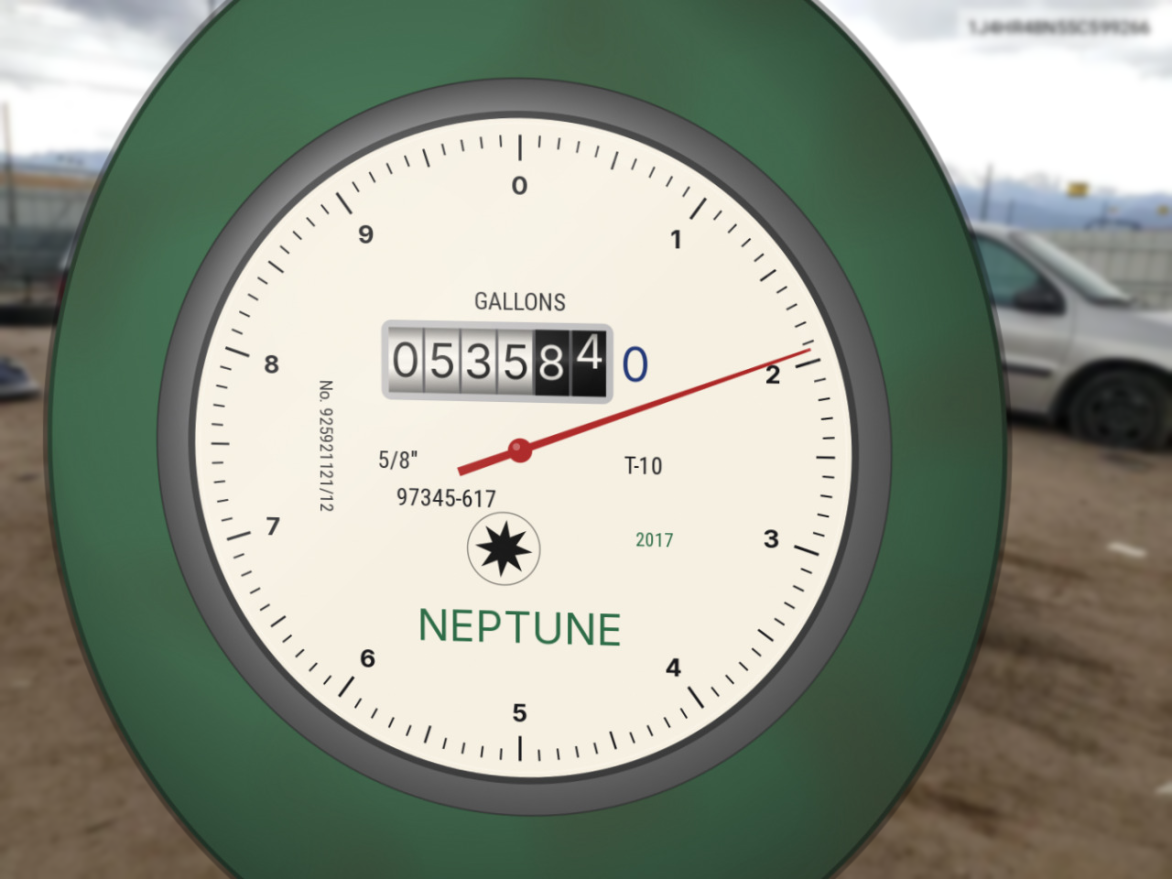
value=535841.9 unit=gal
